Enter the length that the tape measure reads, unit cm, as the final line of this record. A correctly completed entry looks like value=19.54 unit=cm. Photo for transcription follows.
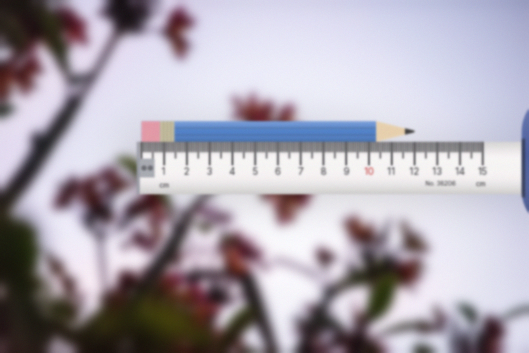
value=12 unit=cm
